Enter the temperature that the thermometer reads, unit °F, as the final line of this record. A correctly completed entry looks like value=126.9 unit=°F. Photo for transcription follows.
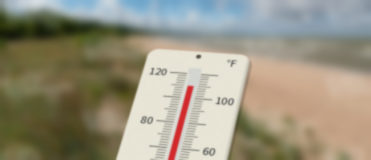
value=110 unit=°F
